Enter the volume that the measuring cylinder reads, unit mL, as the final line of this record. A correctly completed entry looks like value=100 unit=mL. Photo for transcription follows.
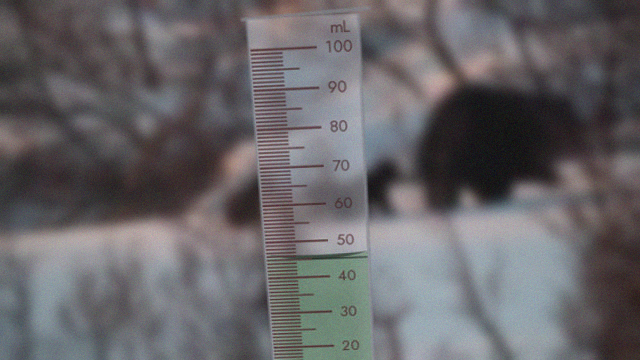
value=45 unit=mL
